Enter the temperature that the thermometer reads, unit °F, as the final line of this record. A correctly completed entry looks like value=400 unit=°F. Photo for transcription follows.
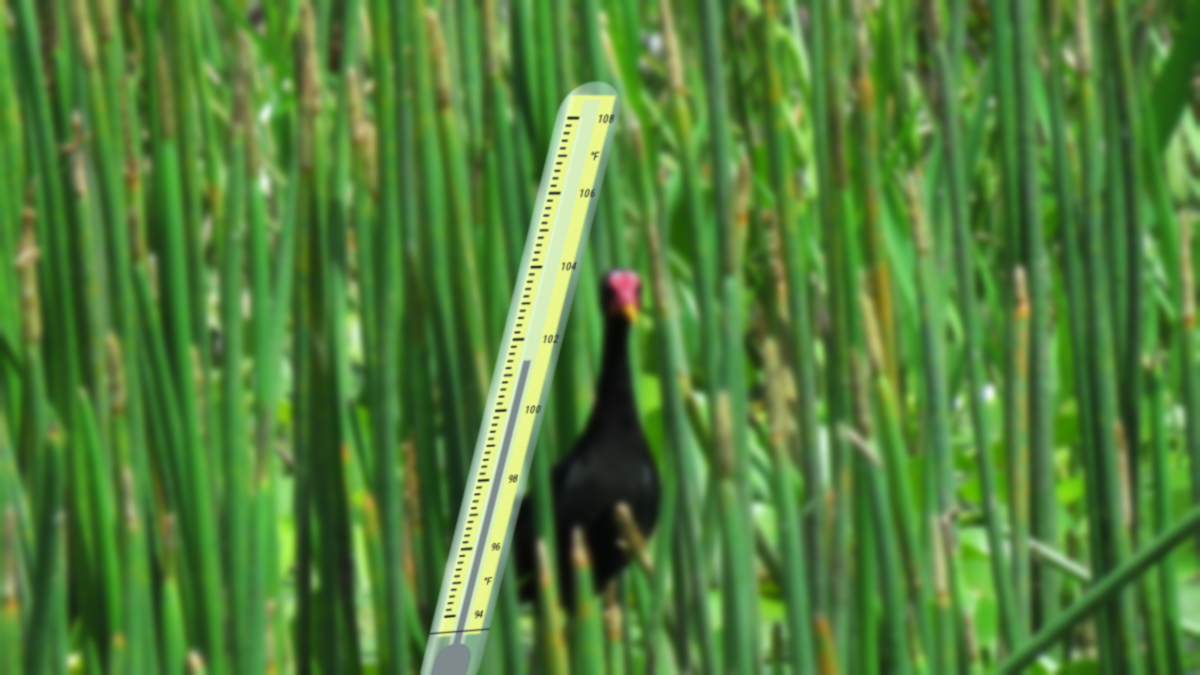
value=101.4 unit=°F
